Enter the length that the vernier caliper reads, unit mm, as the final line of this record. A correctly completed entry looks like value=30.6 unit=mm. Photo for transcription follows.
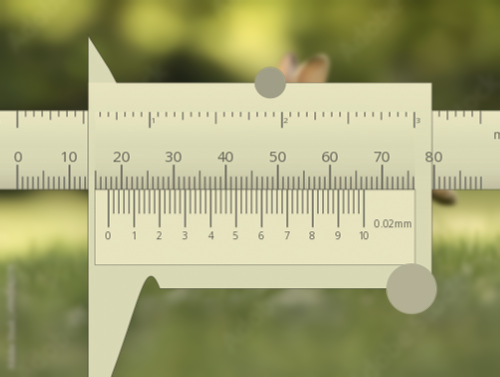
value=17.5 unit=mm
